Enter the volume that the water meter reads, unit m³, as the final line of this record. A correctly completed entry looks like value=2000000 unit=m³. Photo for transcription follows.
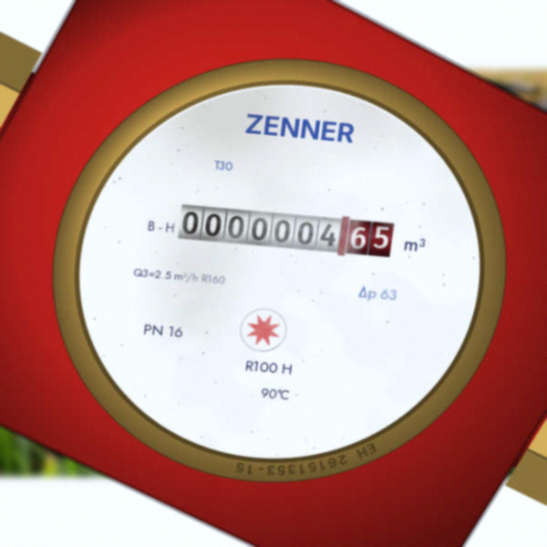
value=4.65 unit=m³
